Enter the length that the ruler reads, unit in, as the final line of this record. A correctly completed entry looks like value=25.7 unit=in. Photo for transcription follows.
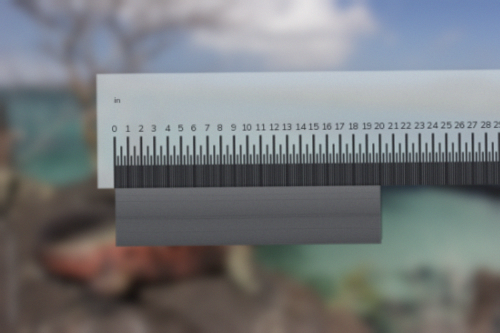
value=20 unit=in
